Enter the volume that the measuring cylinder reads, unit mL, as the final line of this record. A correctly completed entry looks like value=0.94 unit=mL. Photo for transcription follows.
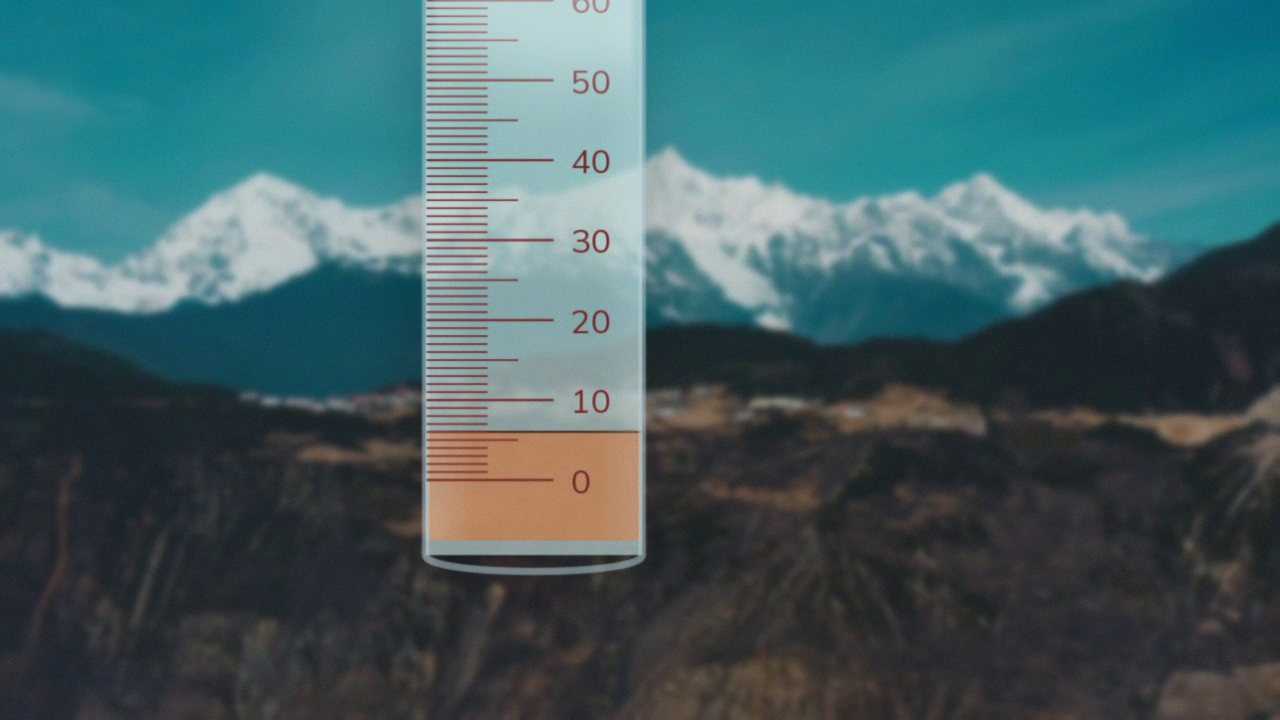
value=6 unit=mL
